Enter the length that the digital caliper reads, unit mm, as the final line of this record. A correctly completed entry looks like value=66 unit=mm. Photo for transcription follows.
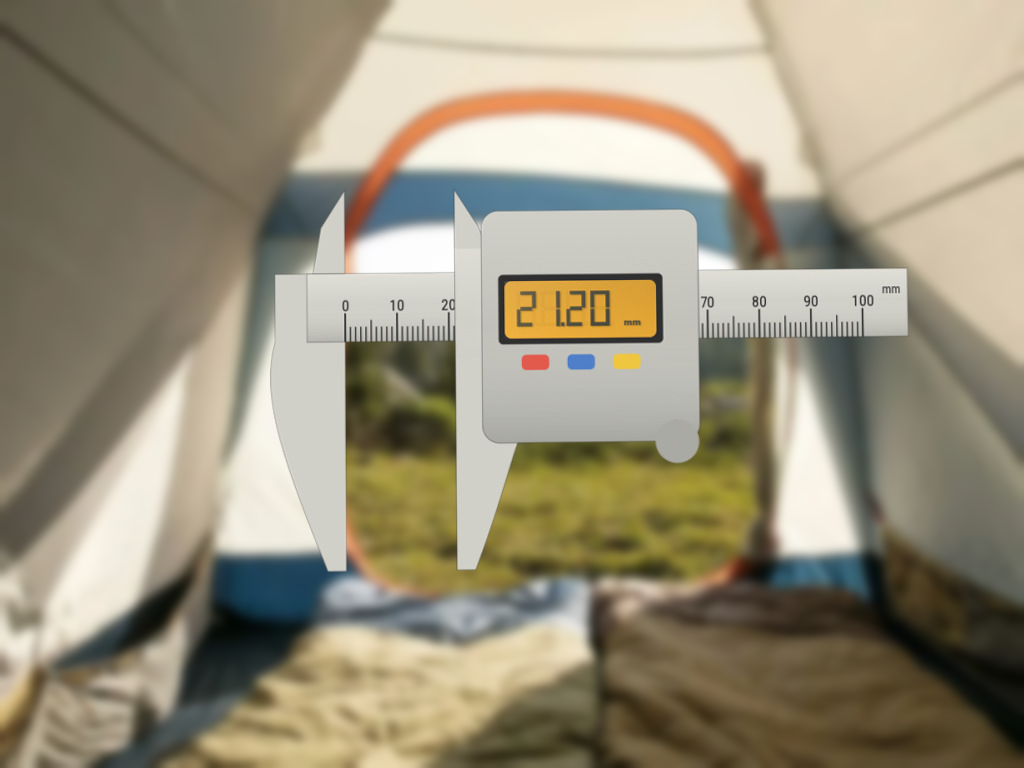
value=21.20 unit=mm
